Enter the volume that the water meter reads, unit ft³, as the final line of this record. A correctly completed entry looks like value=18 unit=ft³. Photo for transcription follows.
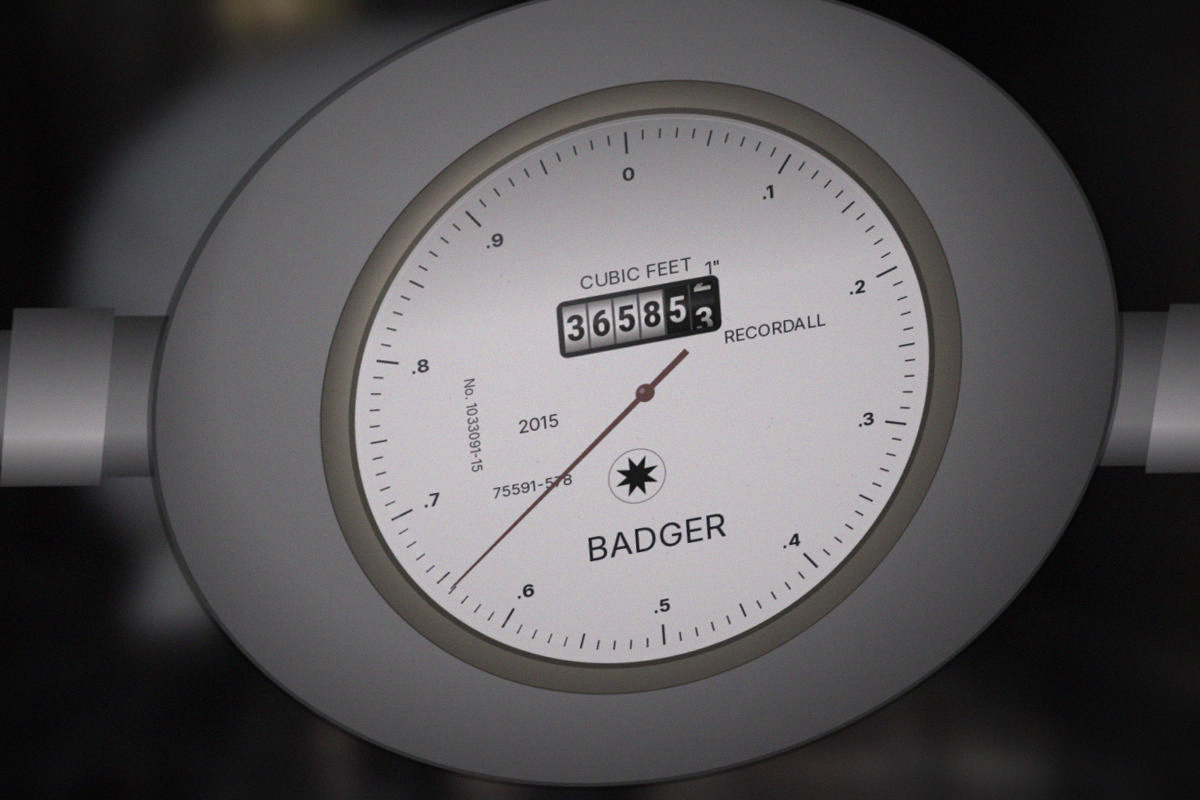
value=365852.64 unit=ft³
